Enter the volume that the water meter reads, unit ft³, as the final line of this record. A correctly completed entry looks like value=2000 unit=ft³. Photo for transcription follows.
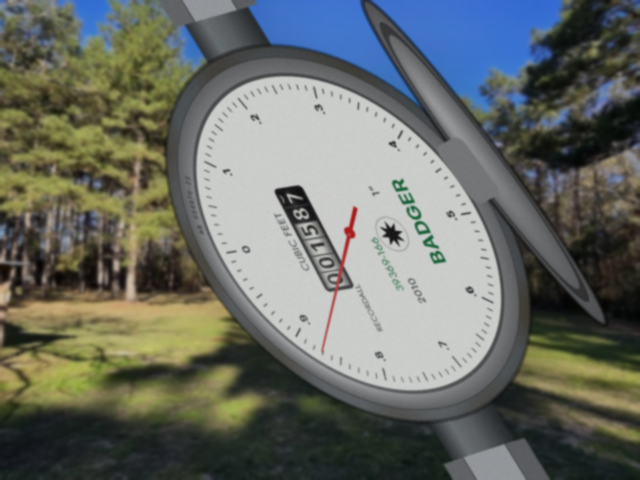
value=1586.87 unit=ft³
